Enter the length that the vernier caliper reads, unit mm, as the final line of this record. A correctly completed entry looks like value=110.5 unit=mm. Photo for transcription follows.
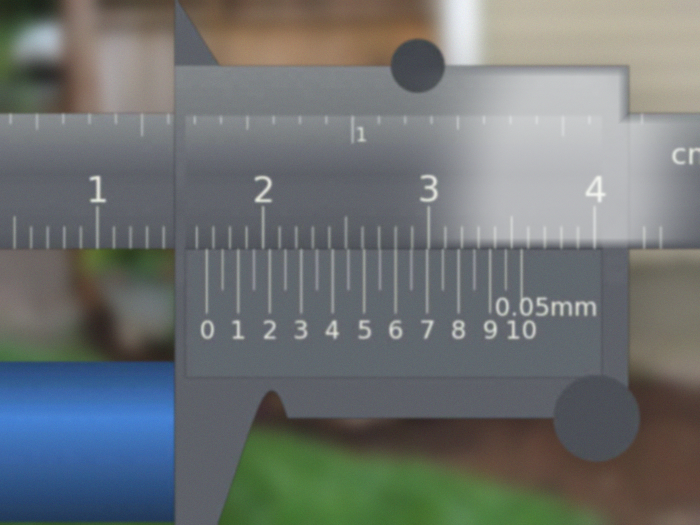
value=16.6 unit=mm
